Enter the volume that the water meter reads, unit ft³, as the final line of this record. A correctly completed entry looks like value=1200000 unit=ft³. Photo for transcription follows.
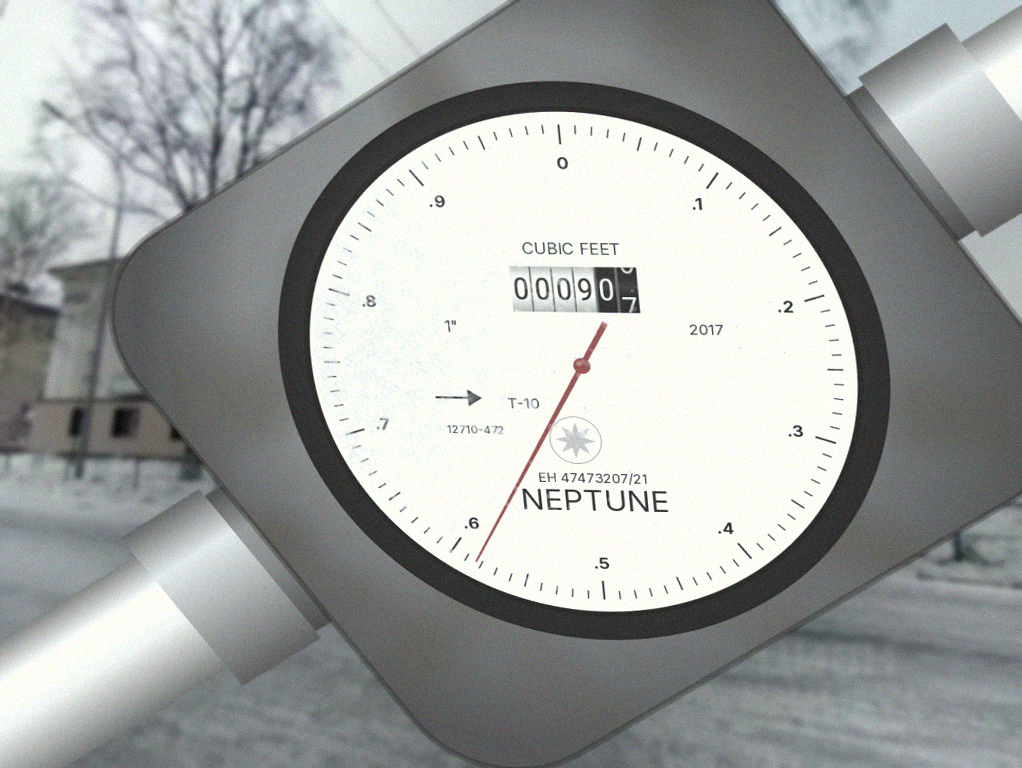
value=906.58 unit=ft³
